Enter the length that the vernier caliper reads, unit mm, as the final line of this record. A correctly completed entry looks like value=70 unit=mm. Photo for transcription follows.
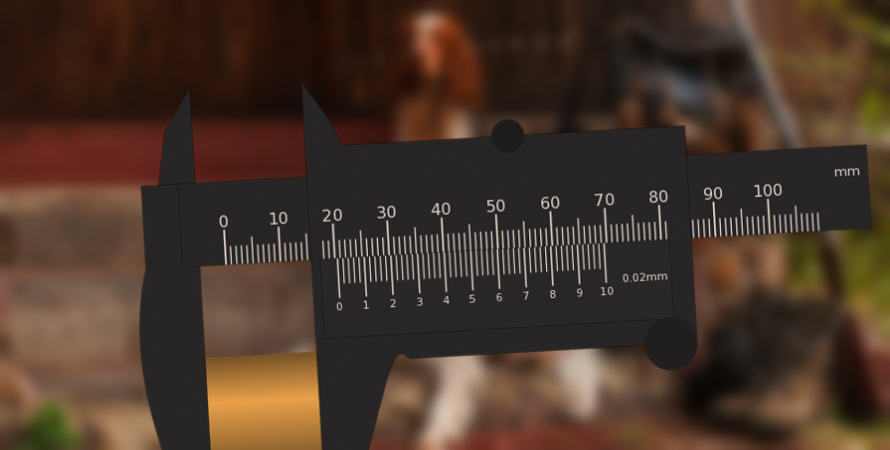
value=20.5 unit=mm
